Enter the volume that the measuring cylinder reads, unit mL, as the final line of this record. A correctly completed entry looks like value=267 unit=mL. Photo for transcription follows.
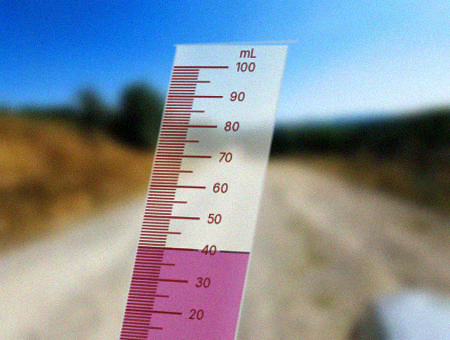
value=40 unit=mL
